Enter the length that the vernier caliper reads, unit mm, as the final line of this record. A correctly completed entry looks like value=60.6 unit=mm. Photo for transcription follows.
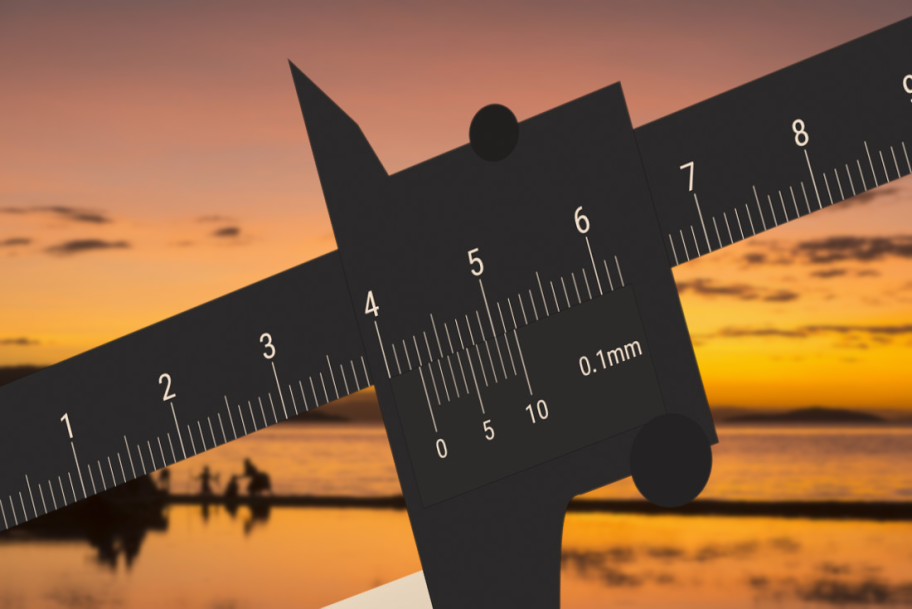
value=42.8 unit=mm
